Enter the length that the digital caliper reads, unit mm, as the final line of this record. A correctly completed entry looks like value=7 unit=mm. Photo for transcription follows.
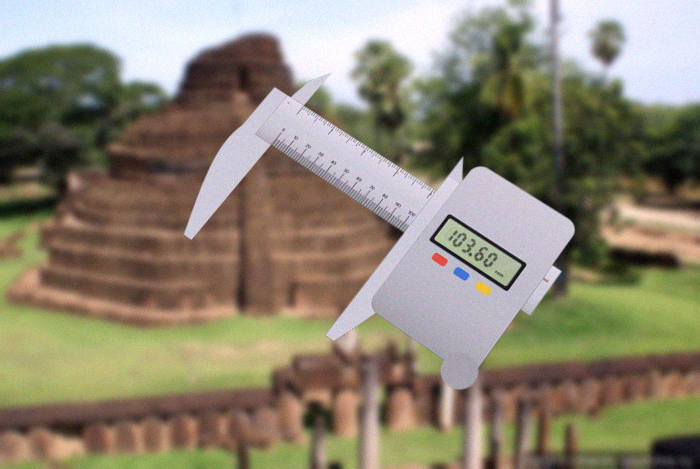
value=103.60 unit=mm
